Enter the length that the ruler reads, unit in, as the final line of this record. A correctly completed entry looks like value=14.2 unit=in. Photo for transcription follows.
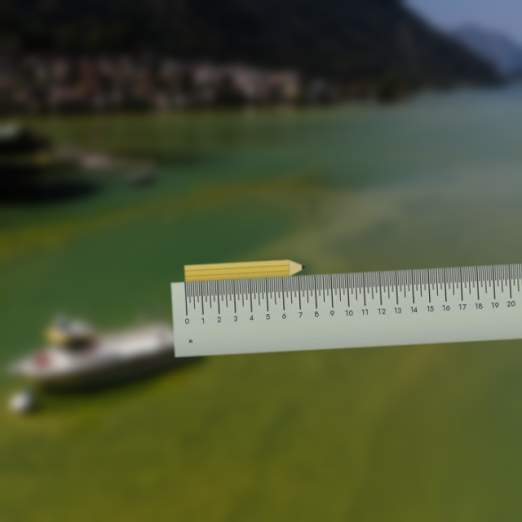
value=7.5 unit=in
